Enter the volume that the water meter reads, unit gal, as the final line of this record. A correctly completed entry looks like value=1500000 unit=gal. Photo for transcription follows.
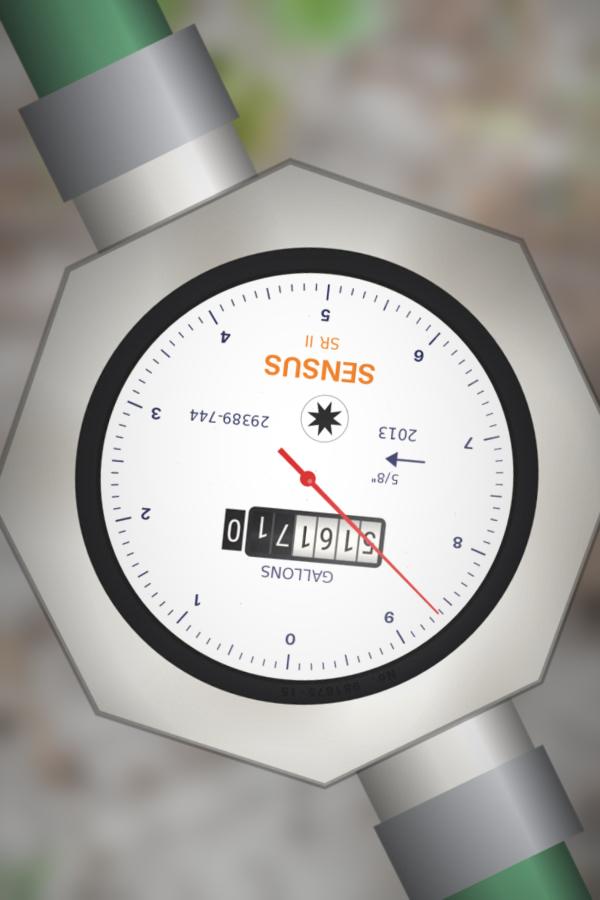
value=5161708.6 unit=gal
